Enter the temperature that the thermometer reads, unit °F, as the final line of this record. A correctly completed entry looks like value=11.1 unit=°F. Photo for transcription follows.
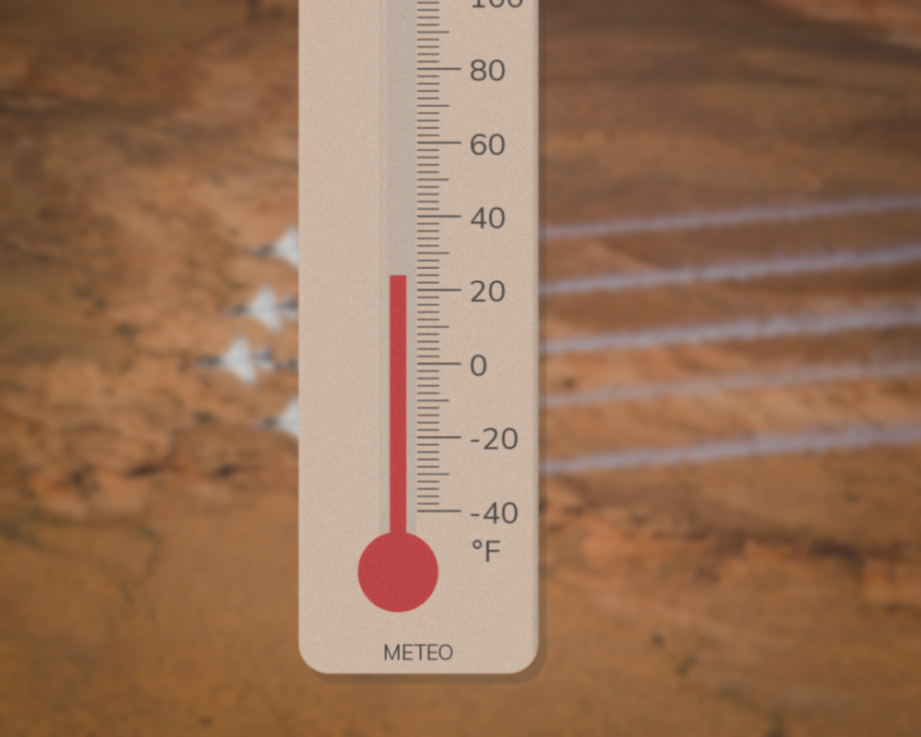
value=24 unit=°F
